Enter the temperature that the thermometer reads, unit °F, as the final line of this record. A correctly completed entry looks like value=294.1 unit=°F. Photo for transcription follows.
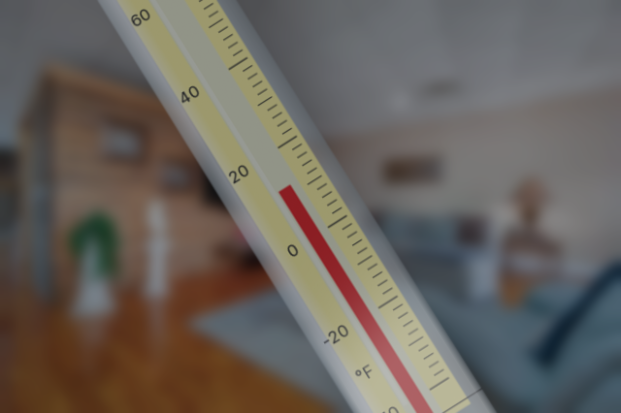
value=12 unit=°F
